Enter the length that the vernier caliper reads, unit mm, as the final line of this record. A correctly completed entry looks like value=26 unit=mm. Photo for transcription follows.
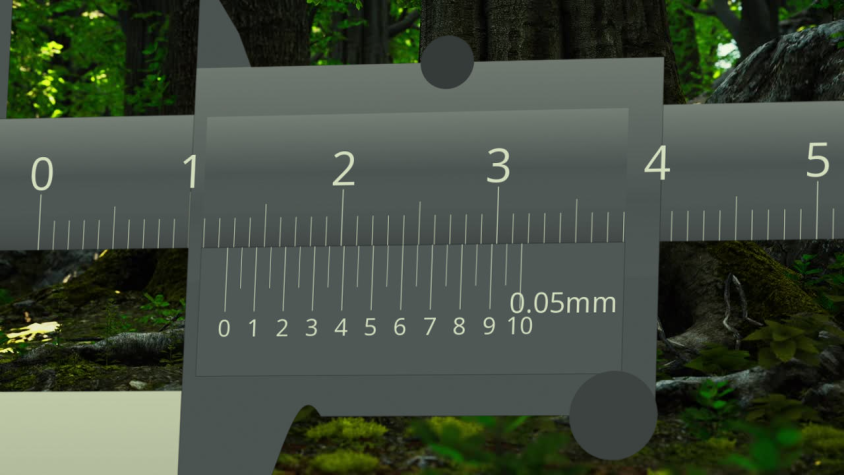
value=12.6 unit=mm
